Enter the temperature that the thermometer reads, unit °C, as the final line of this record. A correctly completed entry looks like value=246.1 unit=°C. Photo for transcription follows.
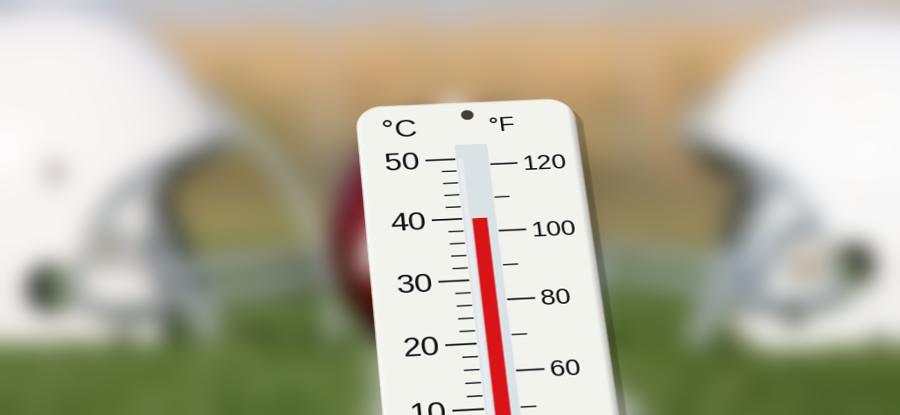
value=40 unit=°C
